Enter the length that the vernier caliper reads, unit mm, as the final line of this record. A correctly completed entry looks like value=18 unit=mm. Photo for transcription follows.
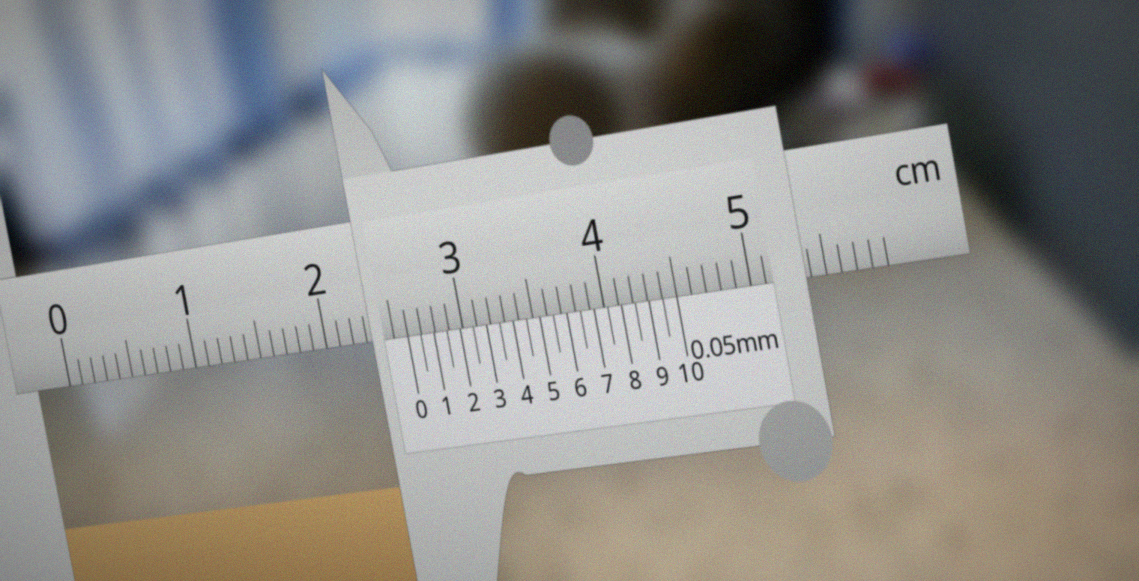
value=26.0 unit=mm
